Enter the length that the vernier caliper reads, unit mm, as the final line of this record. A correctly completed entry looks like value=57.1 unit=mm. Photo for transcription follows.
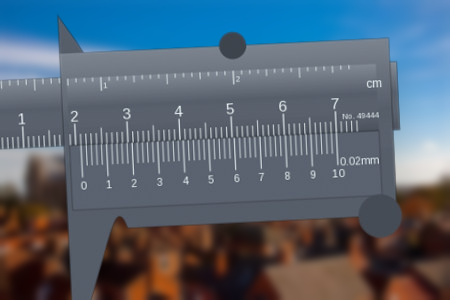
value=21.0 unit=mm
